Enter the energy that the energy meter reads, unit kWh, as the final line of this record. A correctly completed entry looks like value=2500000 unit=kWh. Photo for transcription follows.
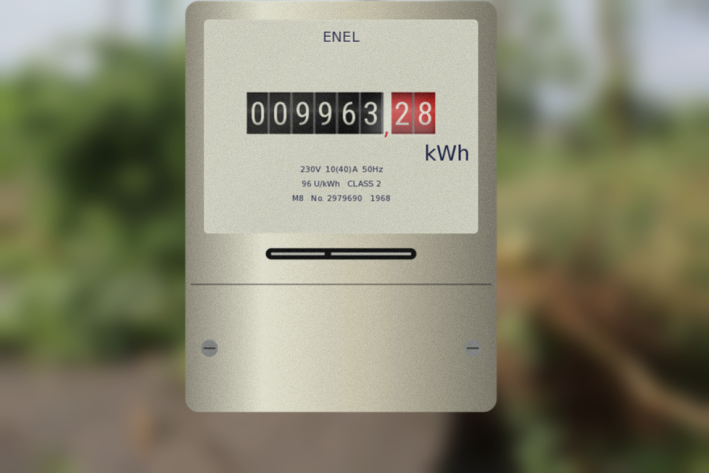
value=9963.28 unit=kWh
